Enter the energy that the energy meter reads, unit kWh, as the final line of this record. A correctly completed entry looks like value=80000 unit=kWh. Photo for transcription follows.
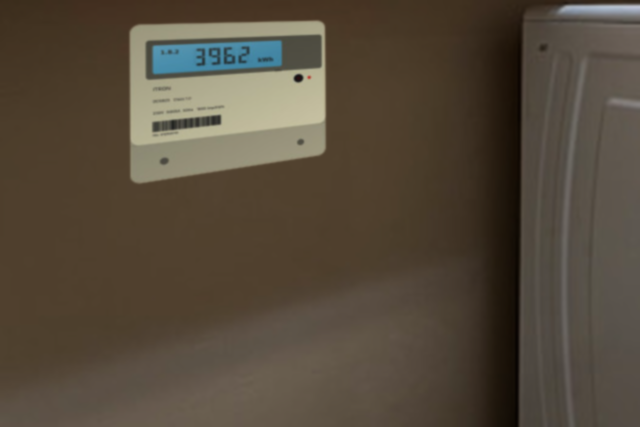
value=3962 unit=kWh
